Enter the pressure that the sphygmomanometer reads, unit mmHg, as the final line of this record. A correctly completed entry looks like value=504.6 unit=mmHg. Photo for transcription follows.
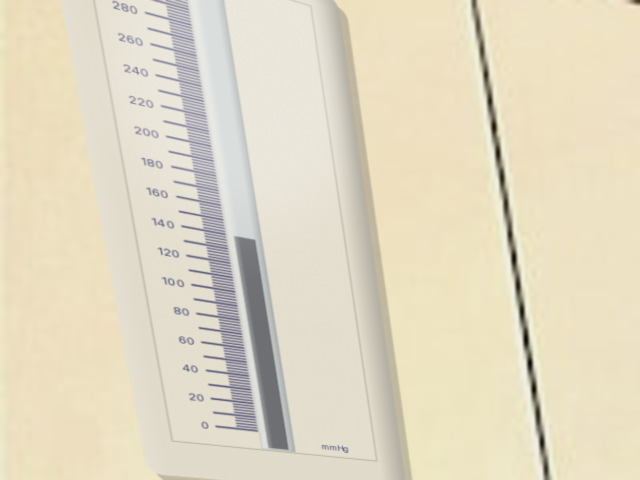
value=140 unit=mmHg
